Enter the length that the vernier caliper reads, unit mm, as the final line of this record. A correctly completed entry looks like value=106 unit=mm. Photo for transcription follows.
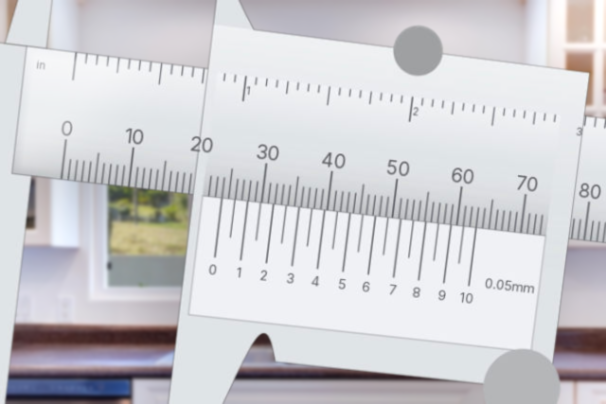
value=24.0 unit=mm
